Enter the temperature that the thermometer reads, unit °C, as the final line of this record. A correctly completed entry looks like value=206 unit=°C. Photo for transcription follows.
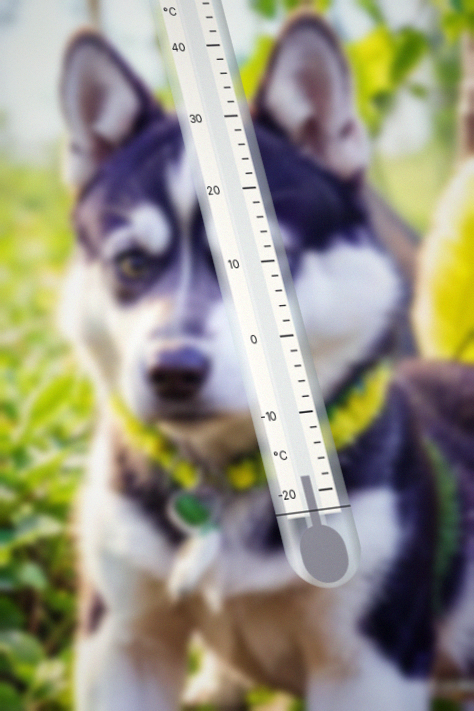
value=-18 unit=°C
